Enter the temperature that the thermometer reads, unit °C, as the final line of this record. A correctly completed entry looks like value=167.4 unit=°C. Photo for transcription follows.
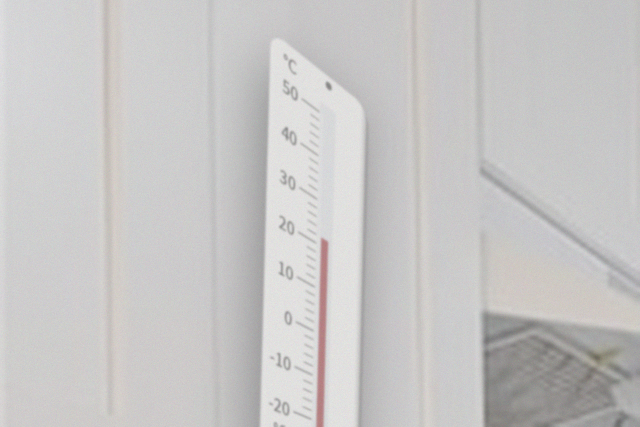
value=22 unit=°C
